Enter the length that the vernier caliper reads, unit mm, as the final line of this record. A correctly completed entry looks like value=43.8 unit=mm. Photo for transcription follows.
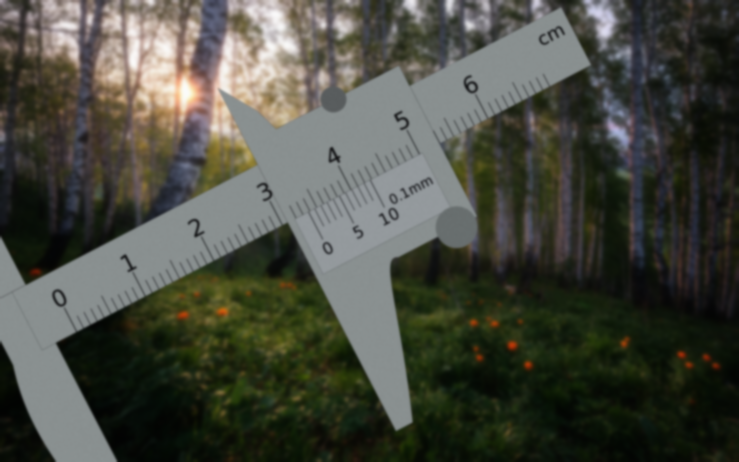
value=33.8 unit=mm
